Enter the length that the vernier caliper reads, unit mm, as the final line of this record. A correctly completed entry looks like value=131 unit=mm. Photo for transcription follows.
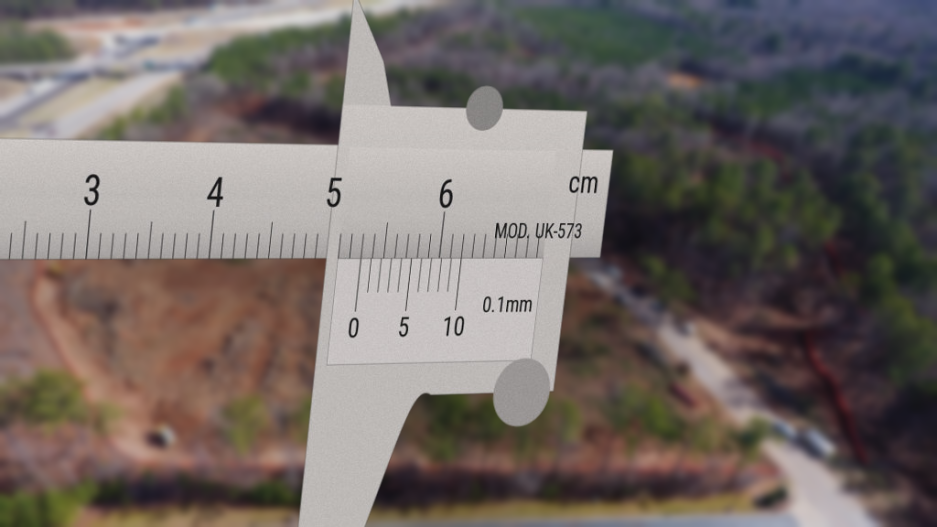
value=53.0 unit=mm
